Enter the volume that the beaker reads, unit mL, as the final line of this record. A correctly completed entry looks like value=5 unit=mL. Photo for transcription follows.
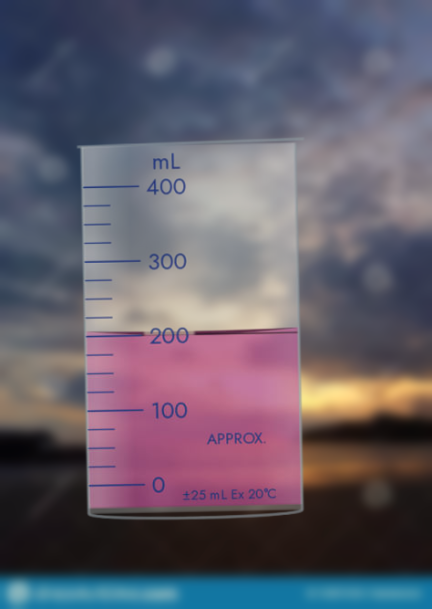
value=200 unit=mL
